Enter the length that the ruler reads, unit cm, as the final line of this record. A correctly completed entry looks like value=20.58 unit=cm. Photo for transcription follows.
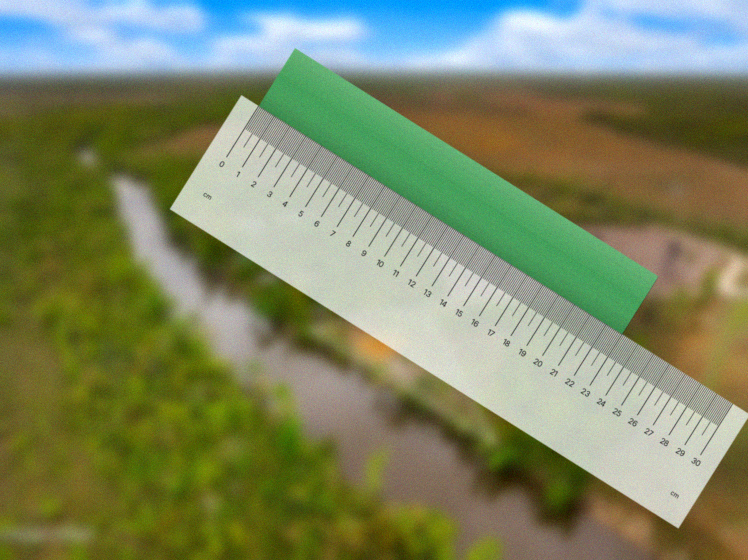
value=23 unit=cm
